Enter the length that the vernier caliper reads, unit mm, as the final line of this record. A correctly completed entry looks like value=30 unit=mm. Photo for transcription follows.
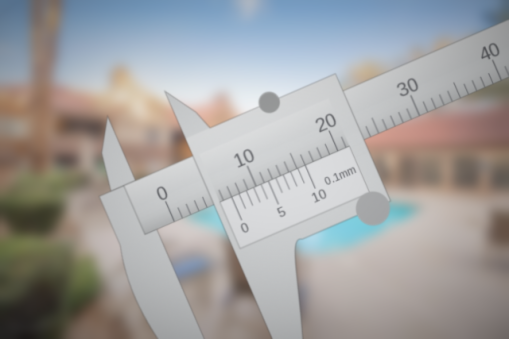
value=7.0 unit=mm
